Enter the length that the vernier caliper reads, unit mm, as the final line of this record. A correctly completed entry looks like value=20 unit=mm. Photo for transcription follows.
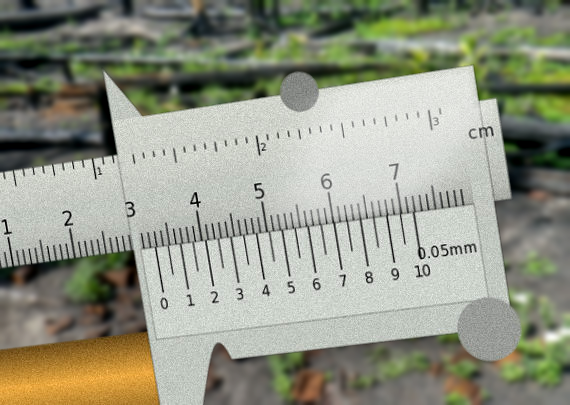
value=32.8 unit=mm
